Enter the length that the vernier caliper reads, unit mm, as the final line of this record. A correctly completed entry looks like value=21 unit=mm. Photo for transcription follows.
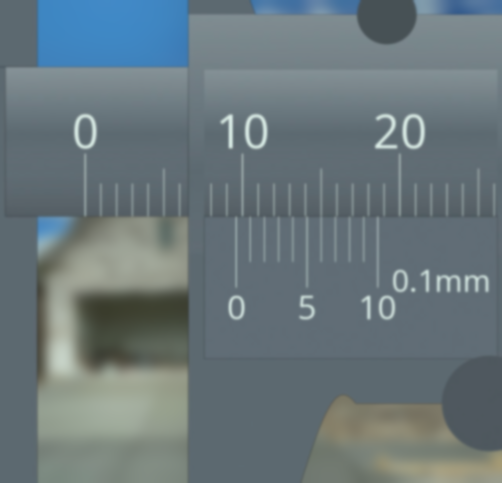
value=9.6 unit=mm
